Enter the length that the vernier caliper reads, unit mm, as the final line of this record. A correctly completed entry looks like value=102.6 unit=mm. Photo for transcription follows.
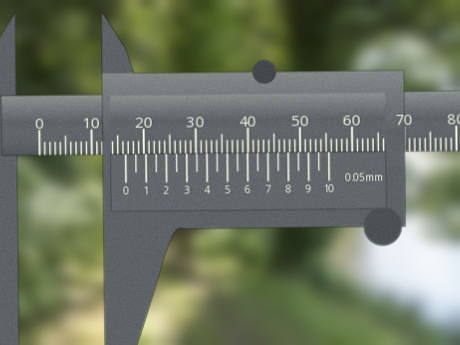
value=16.5 unit=mm
